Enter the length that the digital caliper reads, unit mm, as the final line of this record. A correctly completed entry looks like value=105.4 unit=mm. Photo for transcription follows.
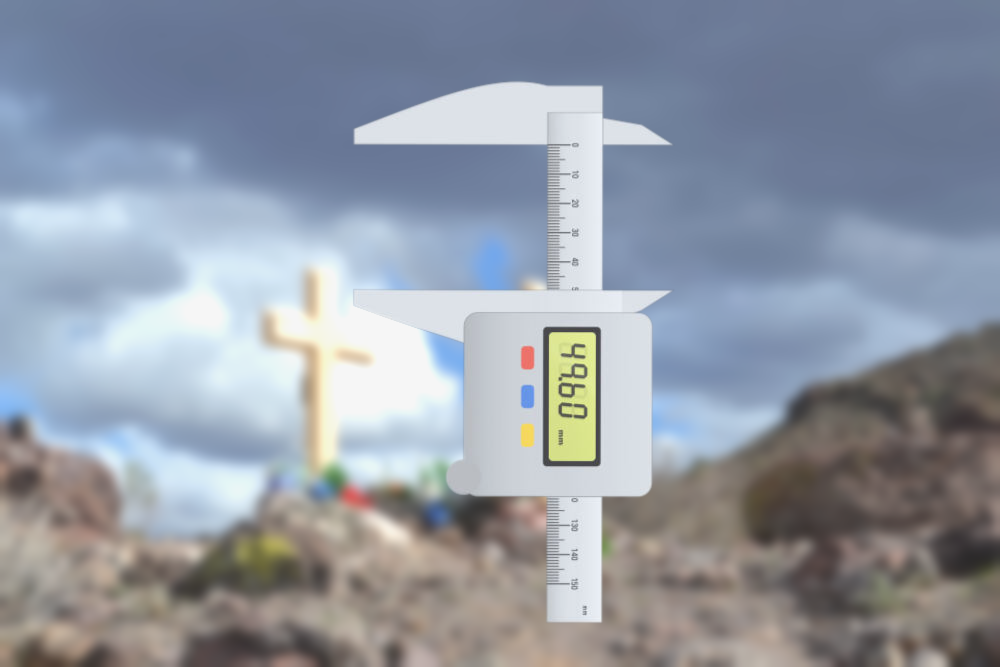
value=49.60 unit=mm
